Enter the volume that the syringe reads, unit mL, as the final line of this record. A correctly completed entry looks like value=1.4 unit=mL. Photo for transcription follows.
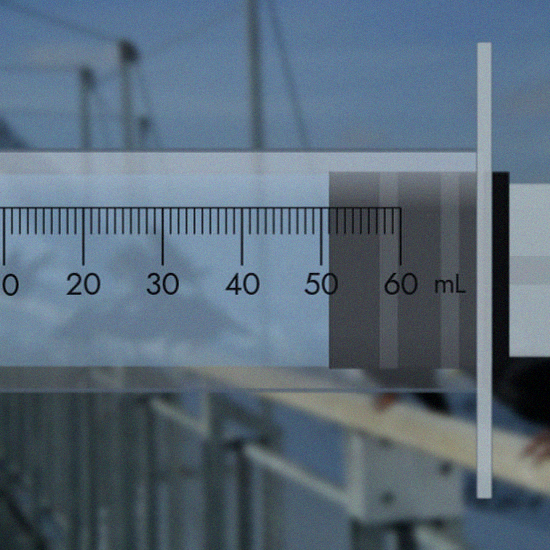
value=51 unit=mL
